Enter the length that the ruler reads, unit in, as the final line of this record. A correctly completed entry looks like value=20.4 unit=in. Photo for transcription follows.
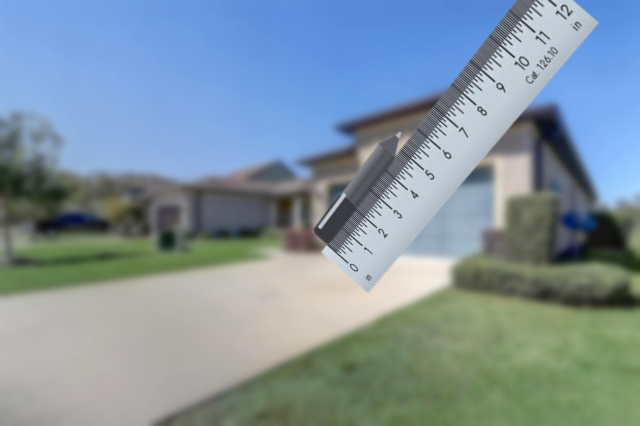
value=5.5 unit=in
